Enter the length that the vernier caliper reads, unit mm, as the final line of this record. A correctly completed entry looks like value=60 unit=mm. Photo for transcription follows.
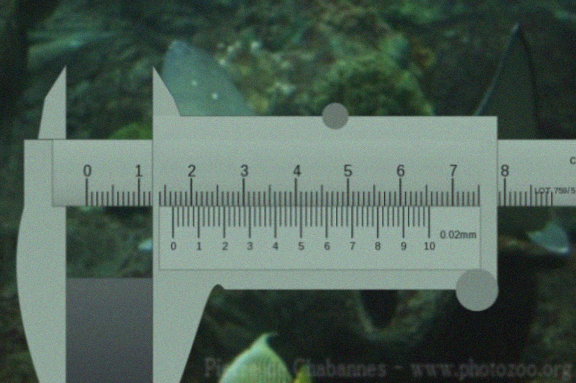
value=16.5 unit=mm
